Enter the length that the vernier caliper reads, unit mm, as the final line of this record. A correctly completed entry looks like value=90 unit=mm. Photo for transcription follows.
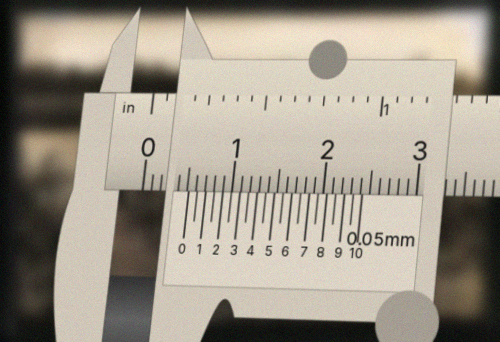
value=5.2 unit=mm
